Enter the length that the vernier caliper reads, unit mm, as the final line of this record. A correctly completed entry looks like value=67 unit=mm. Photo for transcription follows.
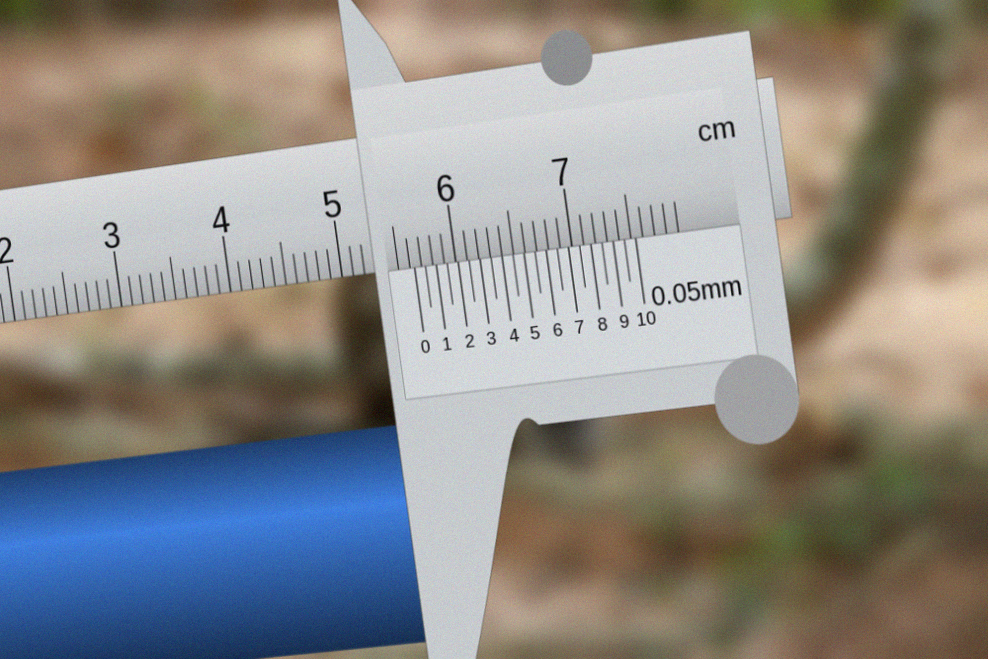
value=56.4 unit=mm
